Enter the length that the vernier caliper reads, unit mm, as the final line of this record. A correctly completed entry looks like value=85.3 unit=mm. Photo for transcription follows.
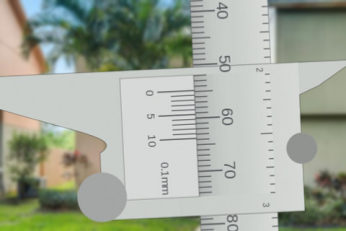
value=54.8 unit=mm
